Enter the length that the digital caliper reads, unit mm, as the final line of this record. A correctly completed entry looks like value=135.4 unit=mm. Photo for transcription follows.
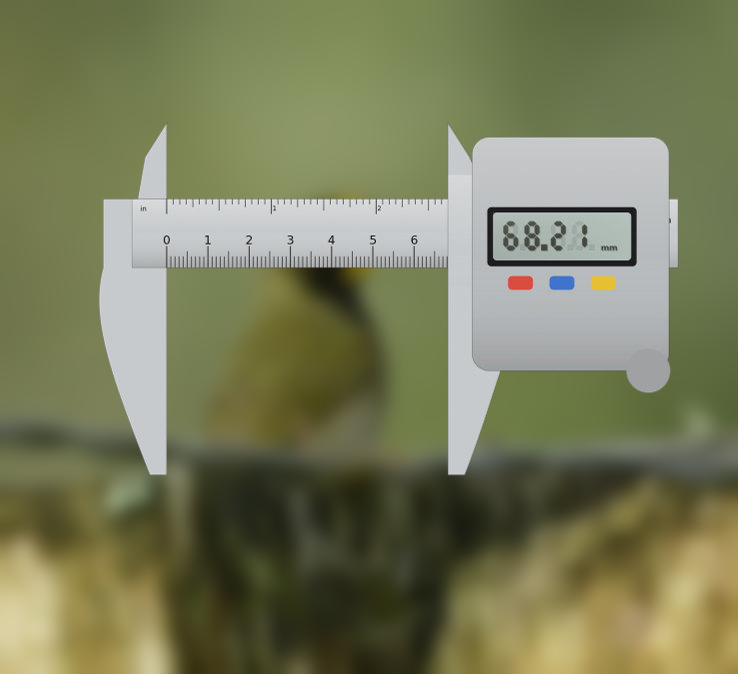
value=68.21 unit=mm
